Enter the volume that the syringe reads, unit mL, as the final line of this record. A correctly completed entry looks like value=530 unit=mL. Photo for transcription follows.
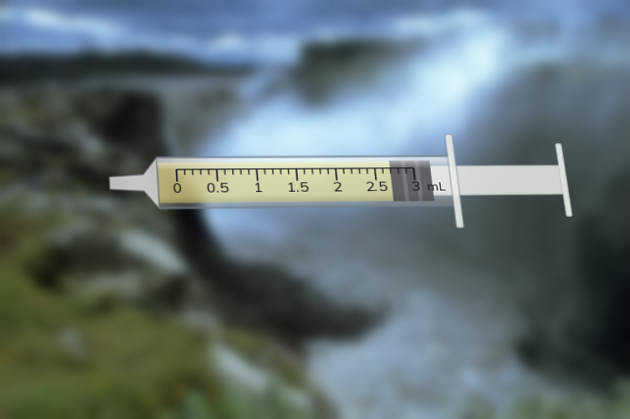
value=2.7 unit=mL
